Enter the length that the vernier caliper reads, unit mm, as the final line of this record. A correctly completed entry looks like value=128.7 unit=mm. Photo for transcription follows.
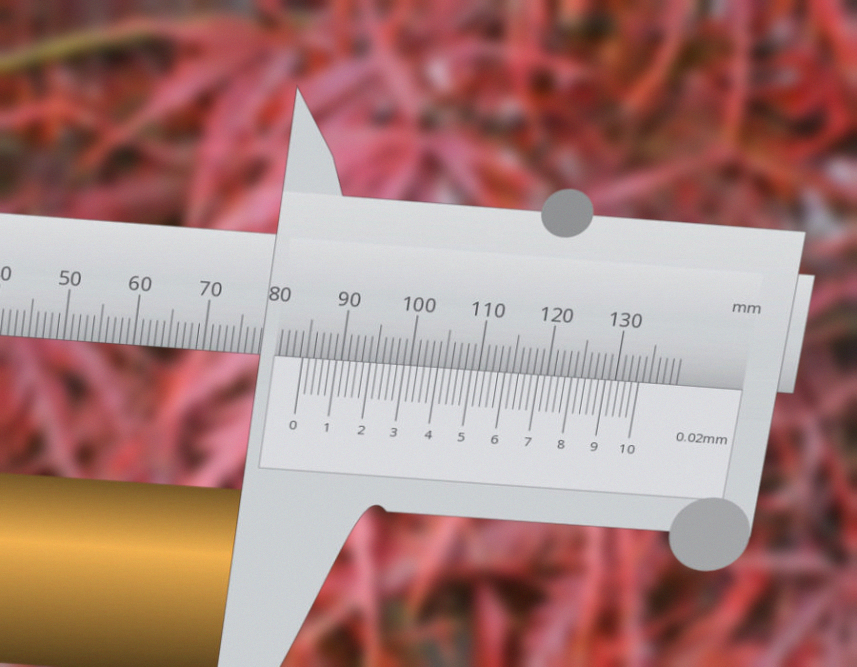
value=84.4 unit=mm
